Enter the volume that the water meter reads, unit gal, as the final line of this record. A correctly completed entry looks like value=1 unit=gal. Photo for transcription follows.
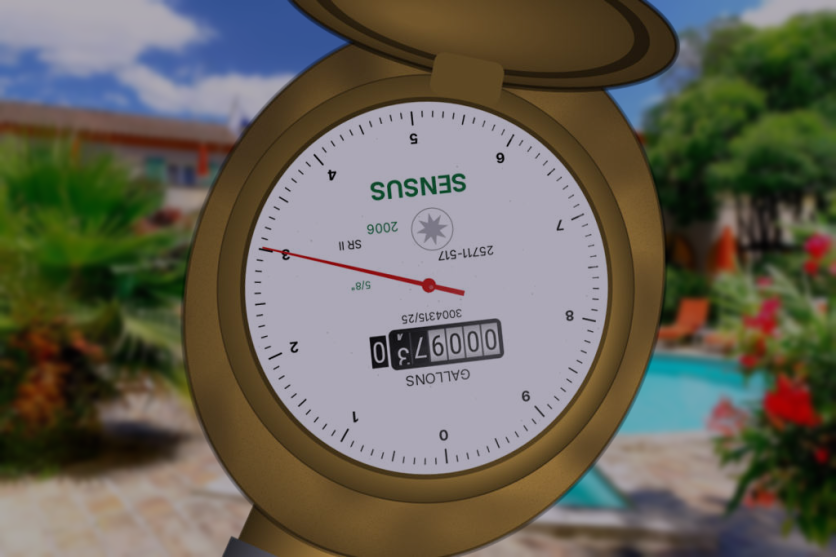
value=9733.0 unit=gal
